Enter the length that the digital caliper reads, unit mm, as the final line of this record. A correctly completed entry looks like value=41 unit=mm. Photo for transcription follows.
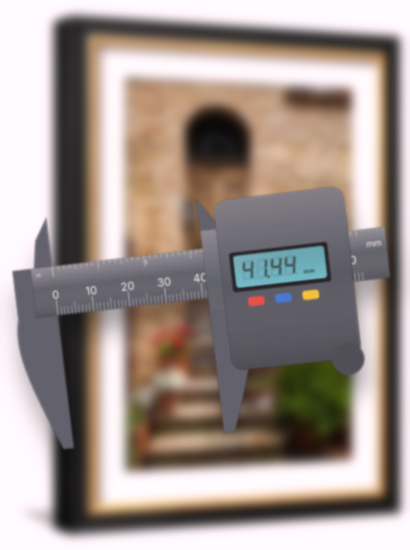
value=41.44 unit=mm
